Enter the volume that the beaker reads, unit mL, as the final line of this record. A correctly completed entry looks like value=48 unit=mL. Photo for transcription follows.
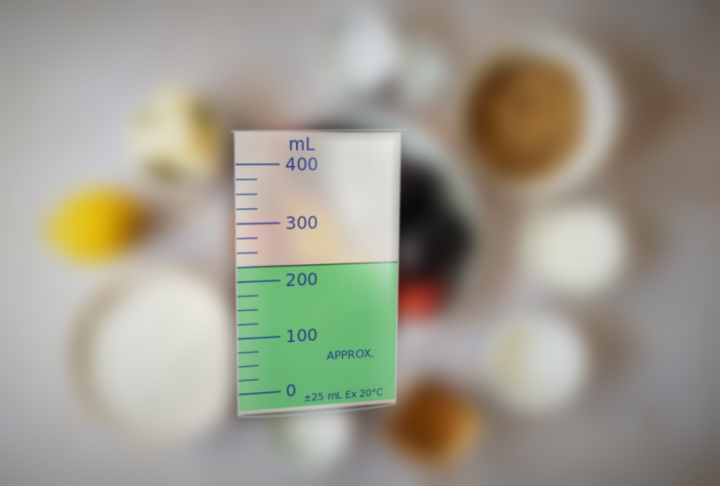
value=225 unit=mL
